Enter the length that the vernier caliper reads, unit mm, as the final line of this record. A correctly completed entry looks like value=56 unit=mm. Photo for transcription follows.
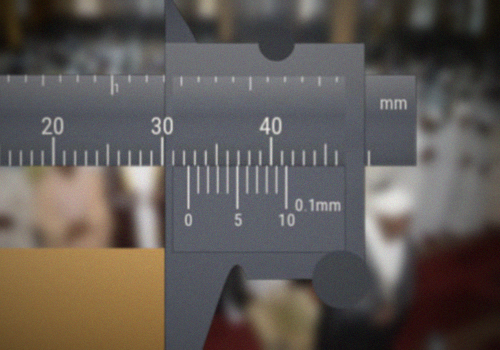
value=32.4 unit=mm
